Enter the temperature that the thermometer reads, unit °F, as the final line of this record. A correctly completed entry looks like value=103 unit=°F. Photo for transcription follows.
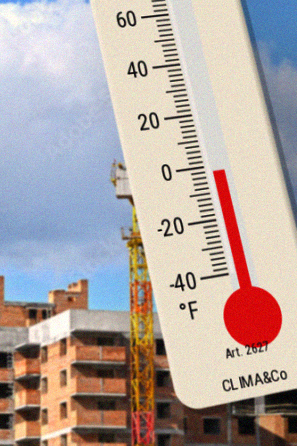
value=-2 unit=°F
